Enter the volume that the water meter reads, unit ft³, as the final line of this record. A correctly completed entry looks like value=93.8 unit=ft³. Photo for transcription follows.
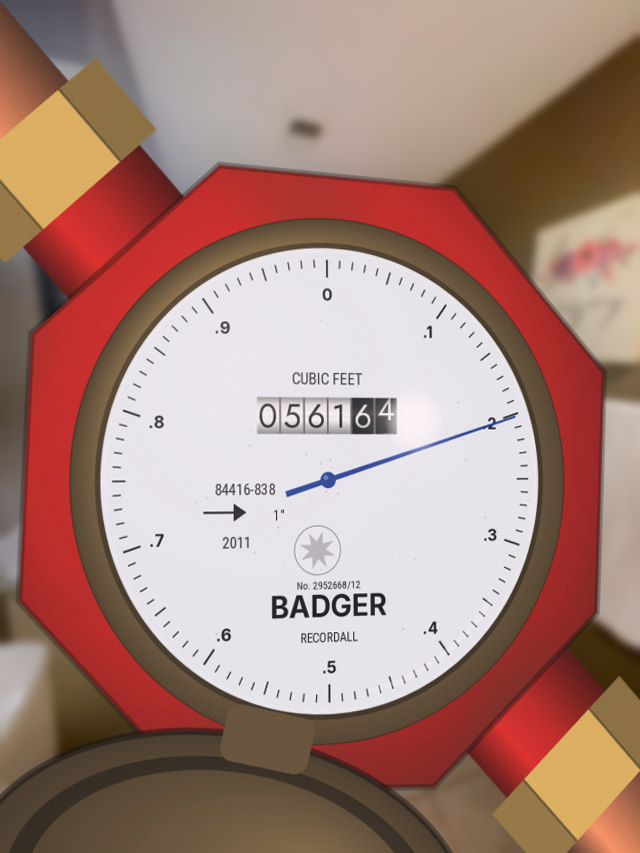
value=56164.20 unit=ft³
